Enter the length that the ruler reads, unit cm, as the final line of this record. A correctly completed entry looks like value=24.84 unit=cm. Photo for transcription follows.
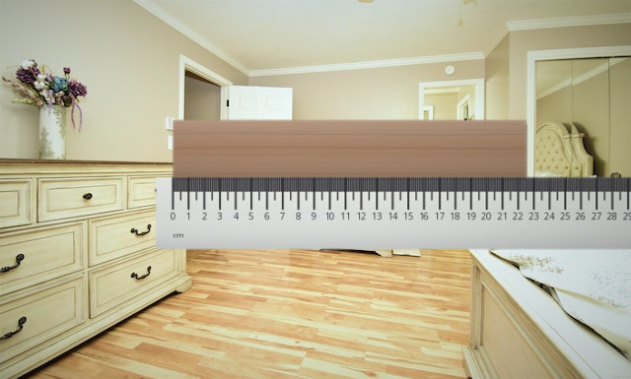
value=22.5 unit=cm
